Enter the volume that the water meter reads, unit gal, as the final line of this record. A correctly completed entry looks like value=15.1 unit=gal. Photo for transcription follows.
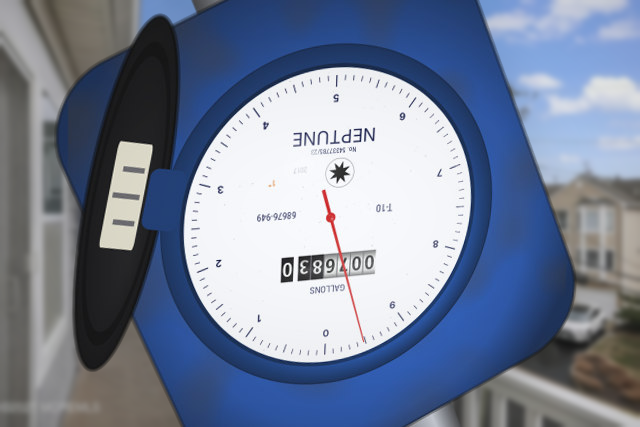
value=76829.5 unit=gal
